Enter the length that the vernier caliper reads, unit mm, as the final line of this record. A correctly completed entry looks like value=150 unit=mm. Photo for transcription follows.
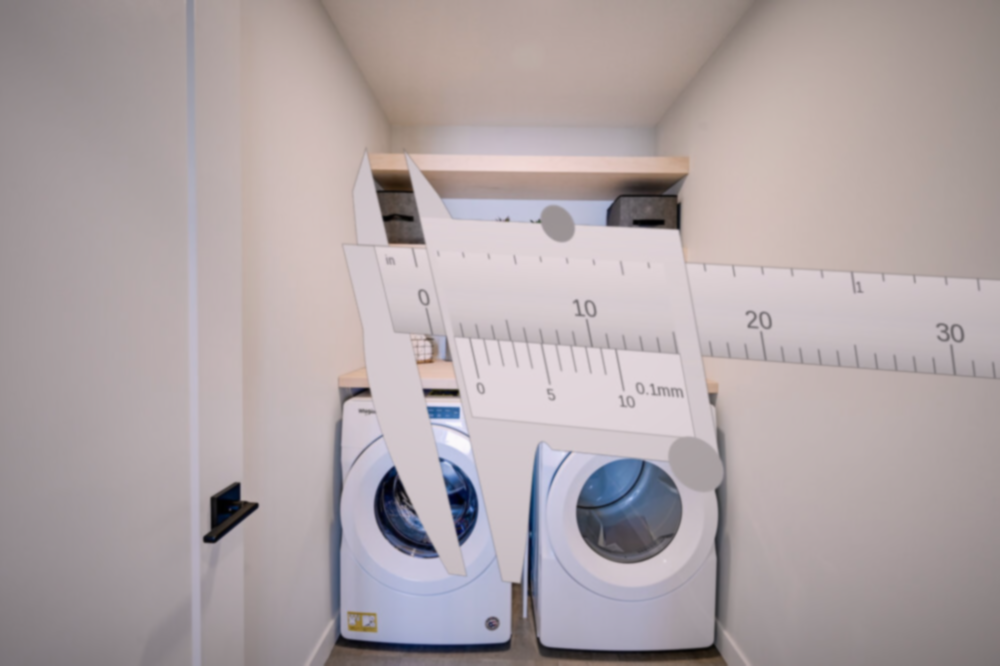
value=2.4 unit=mm
